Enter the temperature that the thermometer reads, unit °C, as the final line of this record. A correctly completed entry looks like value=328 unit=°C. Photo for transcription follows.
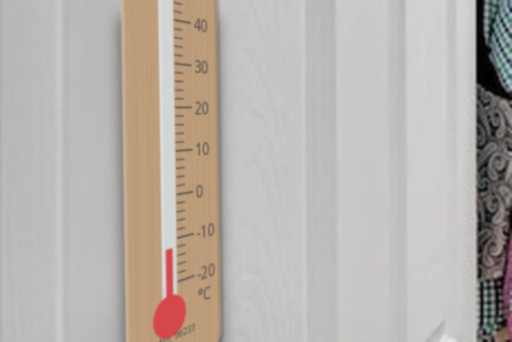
value=-12 unit=°C
